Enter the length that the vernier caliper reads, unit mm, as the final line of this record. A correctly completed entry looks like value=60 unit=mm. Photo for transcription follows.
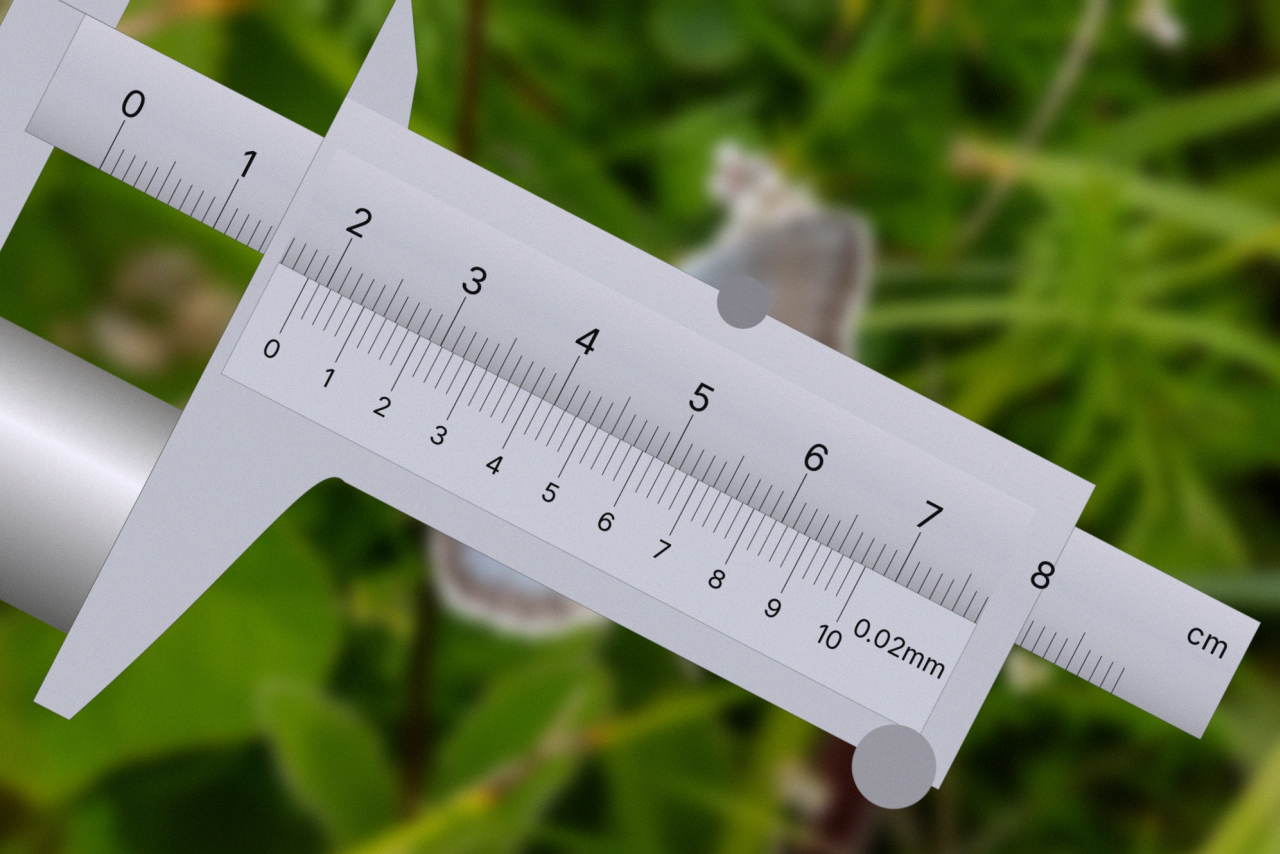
value=18.4 unit=mm
